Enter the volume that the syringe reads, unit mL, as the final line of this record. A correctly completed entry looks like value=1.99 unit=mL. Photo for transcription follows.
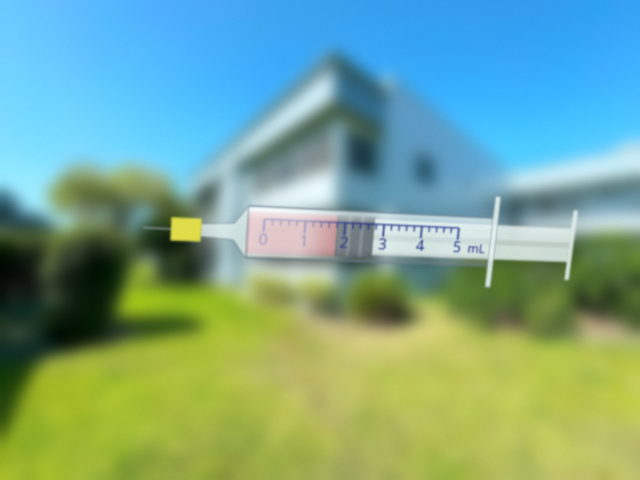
value=1.8 unit=mL
